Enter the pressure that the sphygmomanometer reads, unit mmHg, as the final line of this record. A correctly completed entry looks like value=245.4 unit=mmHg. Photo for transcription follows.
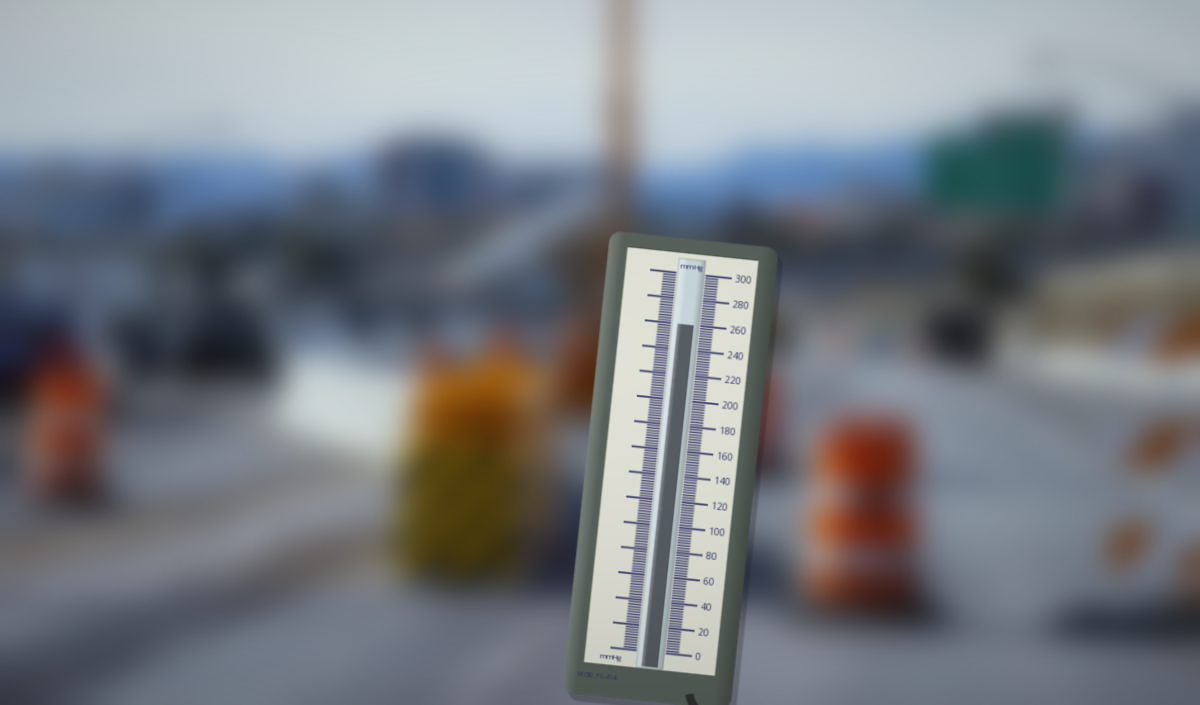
value=260 unit=mmHg
